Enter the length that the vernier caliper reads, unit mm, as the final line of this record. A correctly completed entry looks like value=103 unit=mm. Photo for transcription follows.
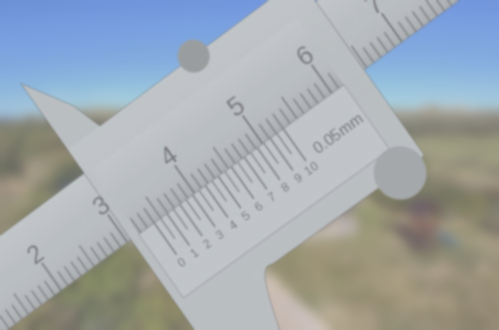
value=34.0 unit=mm
